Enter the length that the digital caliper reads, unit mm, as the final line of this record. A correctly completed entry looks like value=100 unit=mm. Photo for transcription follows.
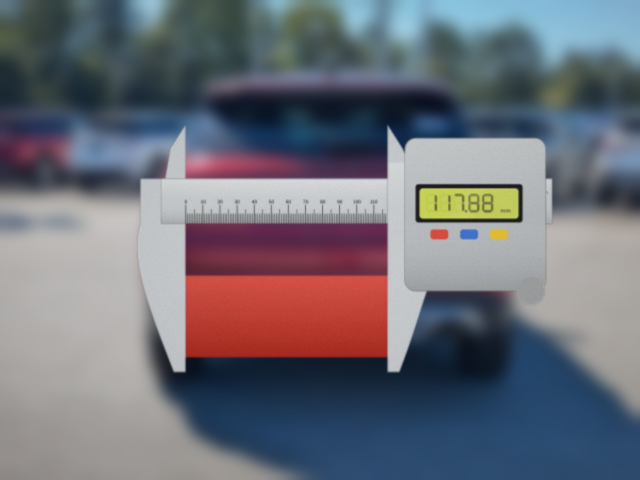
value=117.88 unit=mm
